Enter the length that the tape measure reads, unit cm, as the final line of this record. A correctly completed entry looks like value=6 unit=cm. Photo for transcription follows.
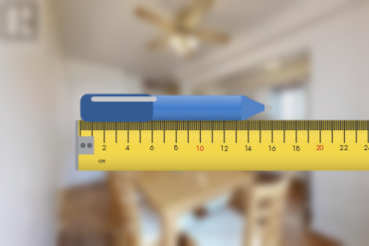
value=16 unit=cm
